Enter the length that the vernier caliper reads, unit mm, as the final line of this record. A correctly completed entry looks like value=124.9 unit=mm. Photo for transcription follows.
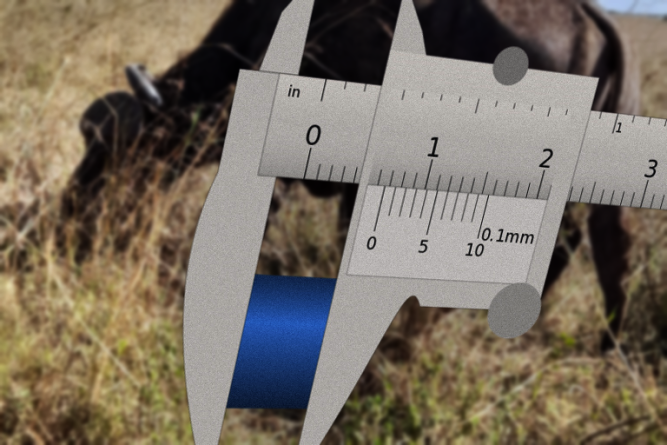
value=6.6 unit=mm
